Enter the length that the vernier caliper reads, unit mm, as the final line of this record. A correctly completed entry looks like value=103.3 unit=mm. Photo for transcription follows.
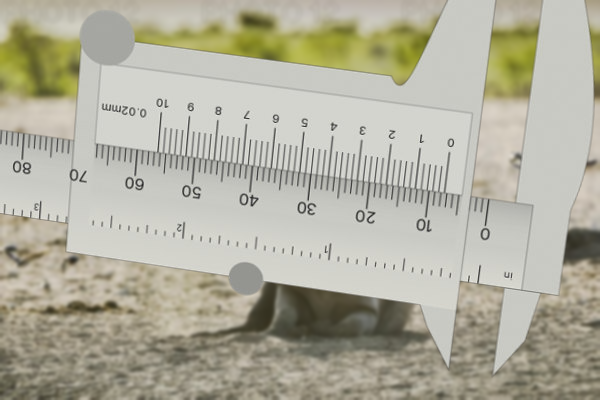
value=7.4 unit=mm
